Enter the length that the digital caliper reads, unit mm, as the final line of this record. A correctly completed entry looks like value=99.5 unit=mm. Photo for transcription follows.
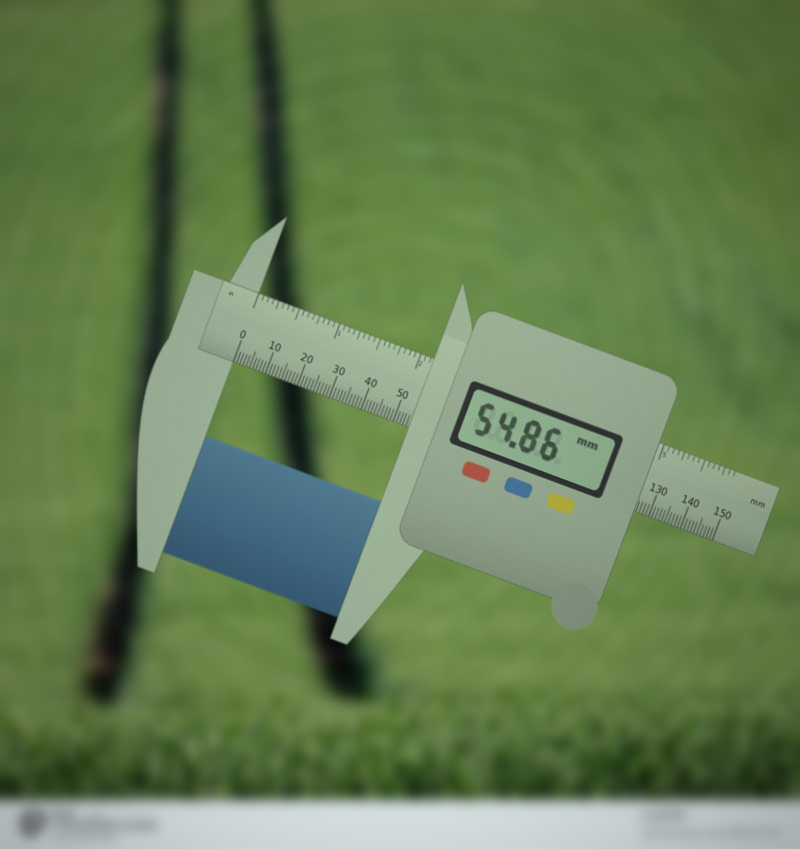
value=54.86 unit=mm
